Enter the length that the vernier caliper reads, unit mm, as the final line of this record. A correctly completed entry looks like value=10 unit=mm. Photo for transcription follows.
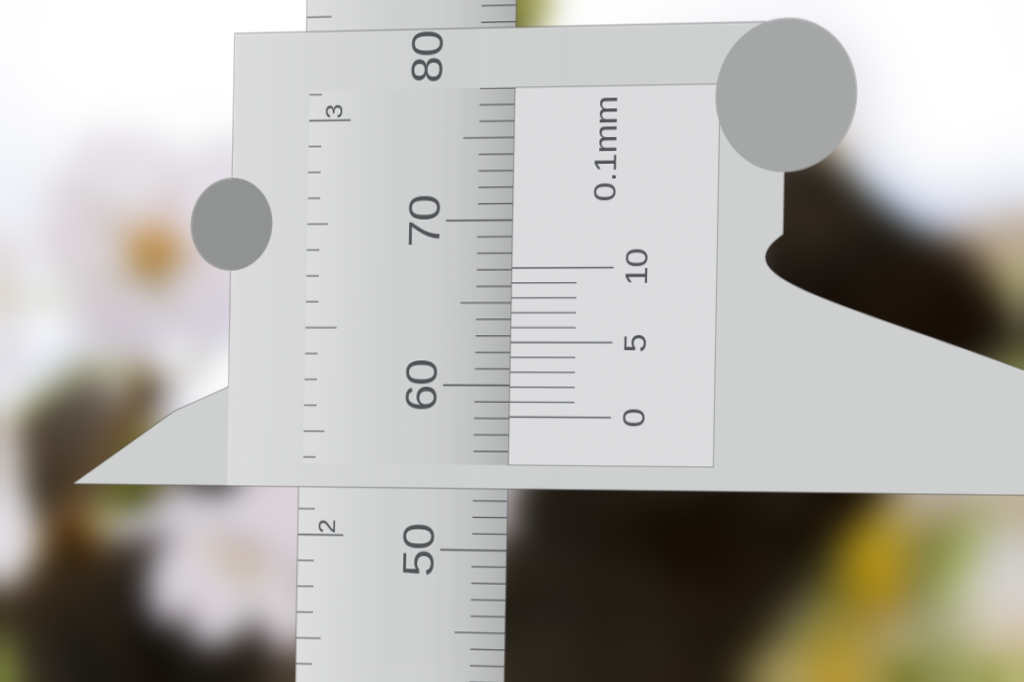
value=58.1 unit=mm
